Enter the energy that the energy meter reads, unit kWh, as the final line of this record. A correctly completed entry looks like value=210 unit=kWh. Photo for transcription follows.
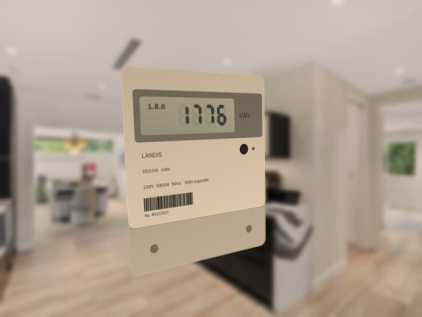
value=1776 unit=kWh
